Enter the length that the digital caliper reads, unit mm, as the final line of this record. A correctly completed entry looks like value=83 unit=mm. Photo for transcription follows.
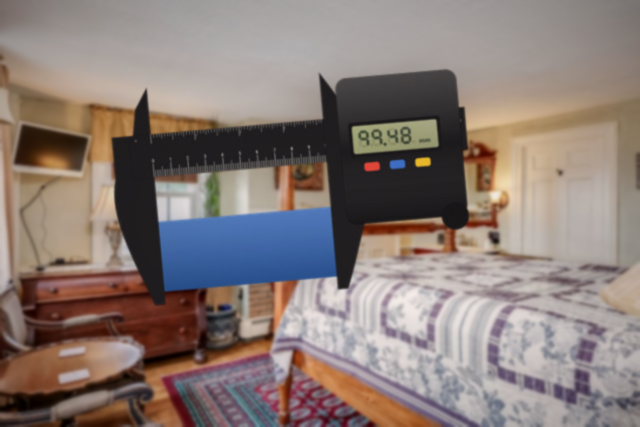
value=99.48 unit=mm
